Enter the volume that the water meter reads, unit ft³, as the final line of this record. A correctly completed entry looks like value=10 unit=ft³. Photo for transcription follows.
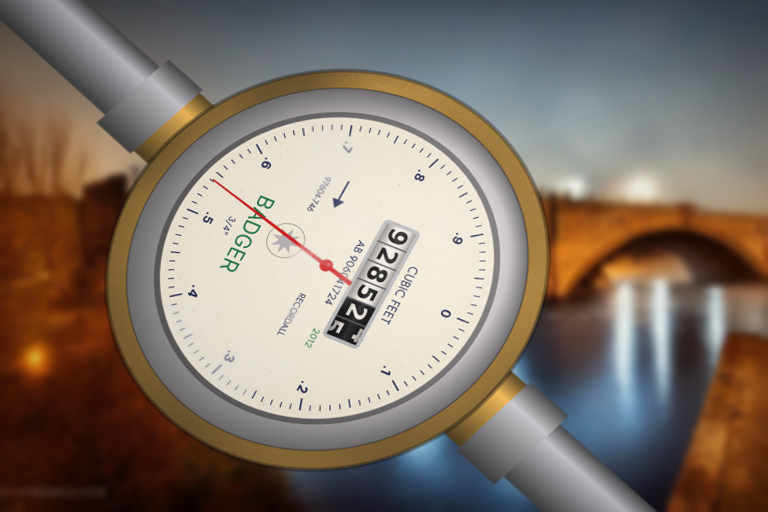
value=928524.54 unit=ft³
